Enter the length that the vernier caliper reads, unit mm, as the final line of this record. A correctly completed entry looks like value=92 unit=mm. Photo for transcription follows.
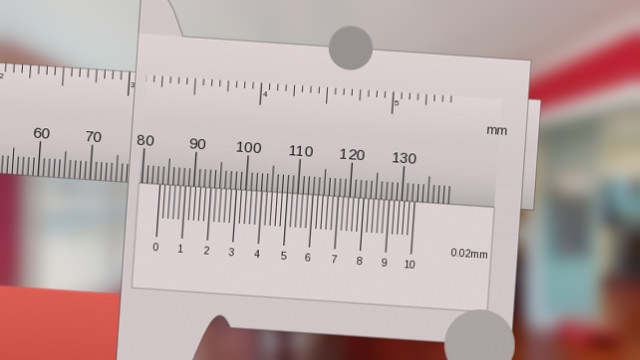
value=83.5 unit=mm
